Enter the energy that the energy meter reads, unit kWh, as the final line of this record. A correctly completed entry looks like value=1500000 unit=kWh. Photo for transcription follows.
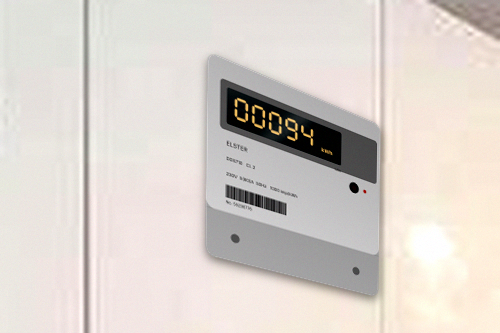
value=94 unit=kWh
